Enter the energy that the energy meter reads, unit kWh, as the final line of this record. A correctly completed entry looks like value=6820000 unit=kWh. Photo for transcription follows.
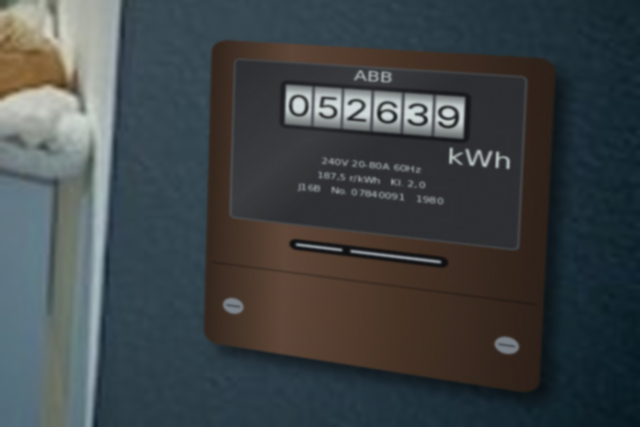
value=52639 unit=kWh
